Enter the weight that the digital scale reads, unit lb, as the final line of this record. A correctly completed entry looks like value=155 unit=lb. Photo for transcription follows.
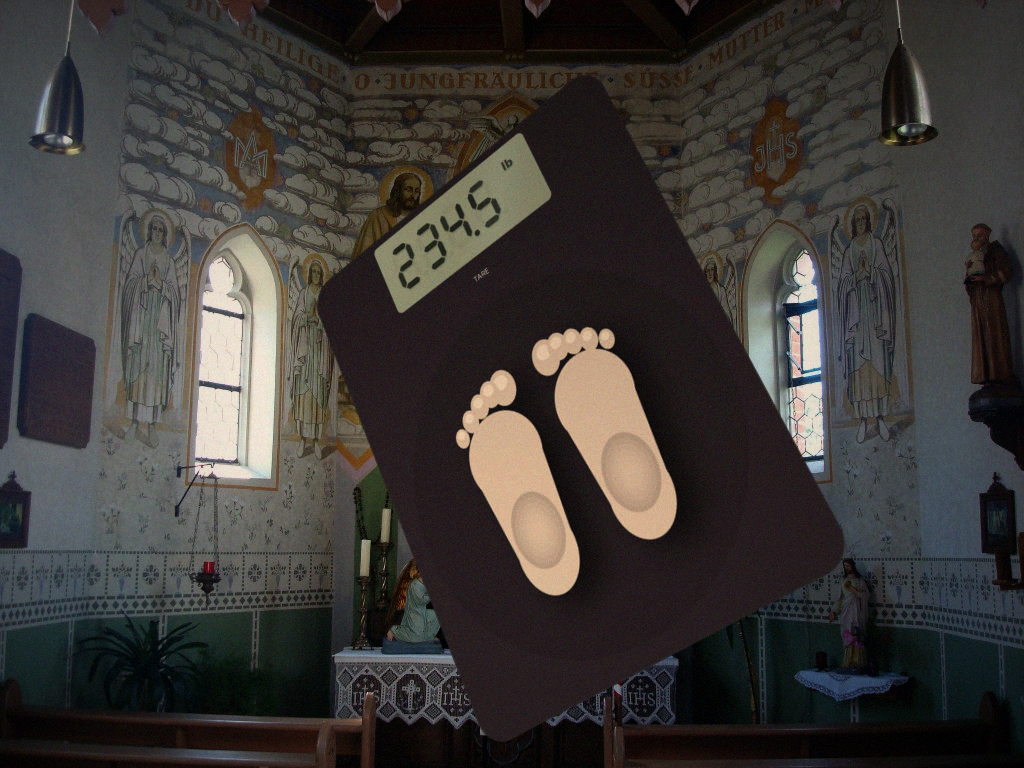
value=234.5 unit=lb
